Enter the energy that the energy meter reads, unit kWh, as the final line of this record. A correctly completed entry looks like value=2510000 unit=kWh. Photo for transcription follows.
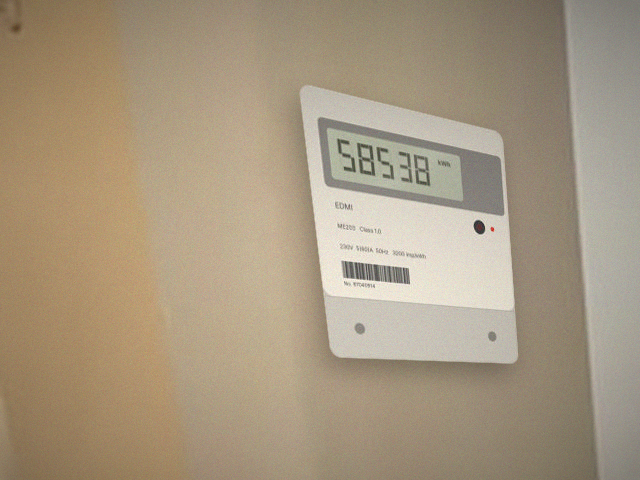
value=58538 unit=kWh
